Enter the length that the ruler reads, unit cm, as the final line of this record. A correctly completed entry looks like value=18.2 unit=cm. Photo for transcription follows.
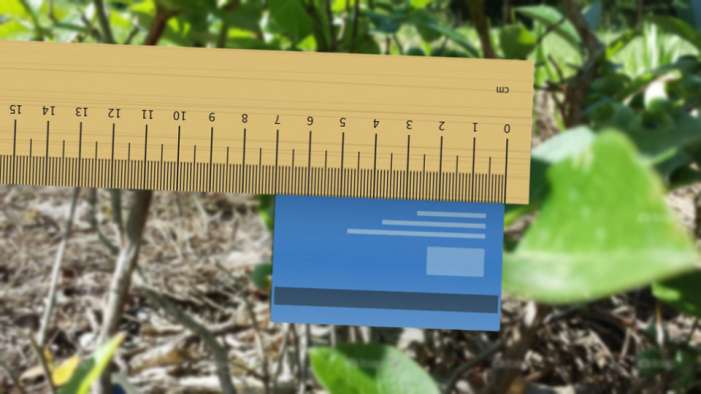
value=7 unit=cm
